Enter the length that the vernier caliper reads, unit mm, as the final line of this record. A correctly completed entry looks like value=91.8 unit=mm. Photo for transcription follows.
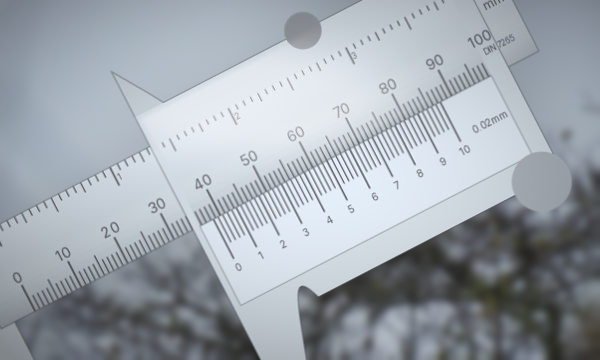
value=38.5 unit=mm
